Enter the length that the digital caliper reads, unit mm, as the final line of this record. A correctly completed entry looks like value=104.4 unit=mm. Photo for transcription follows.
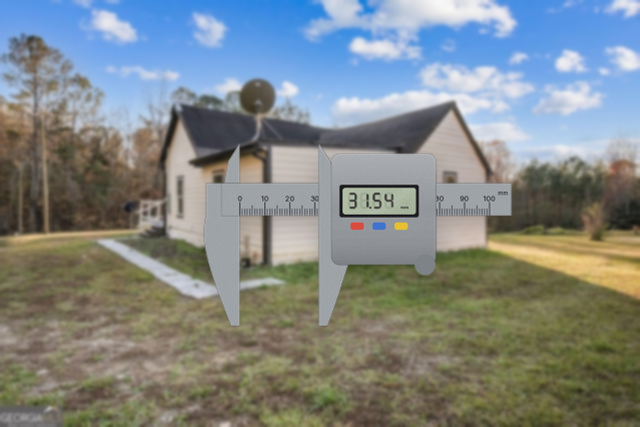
value=31.54 unit=mm
